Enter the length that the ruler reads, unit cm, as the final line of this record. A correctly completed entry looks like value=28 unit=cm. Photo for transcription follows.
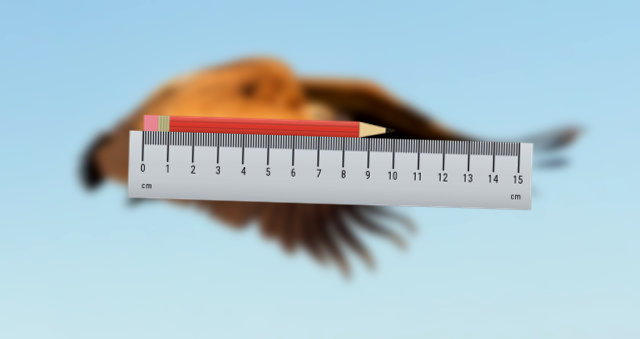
value=10 unit=cm
